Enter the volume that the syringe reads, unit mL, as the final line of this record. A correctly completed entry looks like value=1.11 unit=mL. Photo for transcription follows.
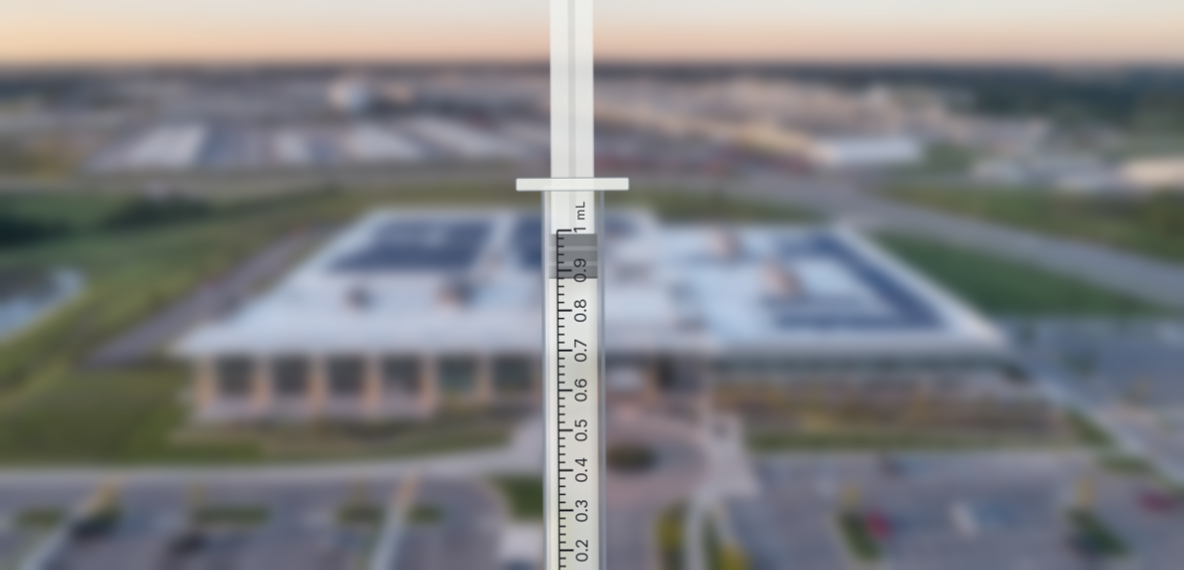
value=0.88 unit=mL
